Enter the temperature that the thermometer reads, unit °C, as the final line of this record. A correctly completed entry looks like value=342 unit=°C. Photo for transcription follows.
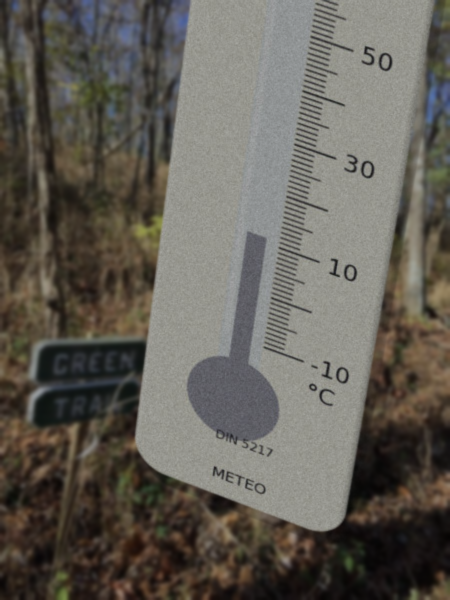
value=11 unit=°C
